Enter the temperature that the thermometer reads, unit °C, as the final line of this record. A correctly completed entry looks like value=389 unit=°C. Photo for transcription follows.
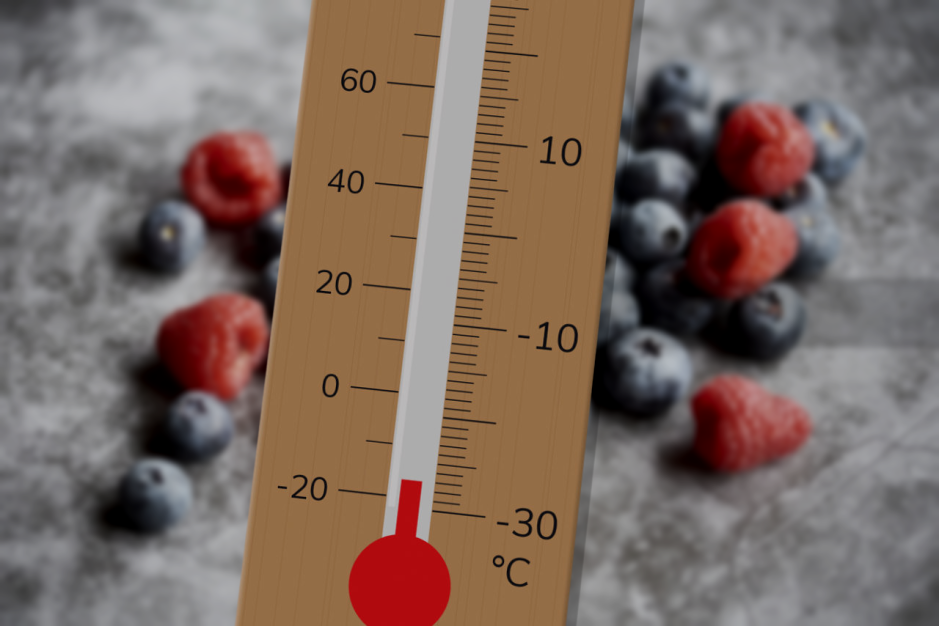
value=-27 unit=°C
